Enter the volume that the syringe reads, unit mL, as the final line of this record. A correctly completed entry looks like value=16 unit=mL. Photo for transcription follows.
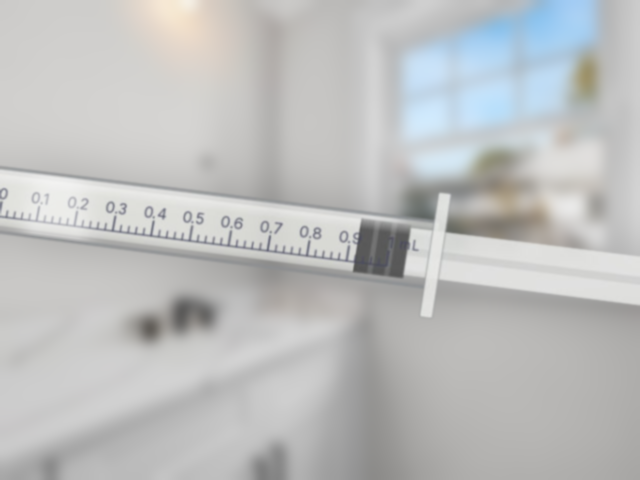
value=0.92 unit=mL
